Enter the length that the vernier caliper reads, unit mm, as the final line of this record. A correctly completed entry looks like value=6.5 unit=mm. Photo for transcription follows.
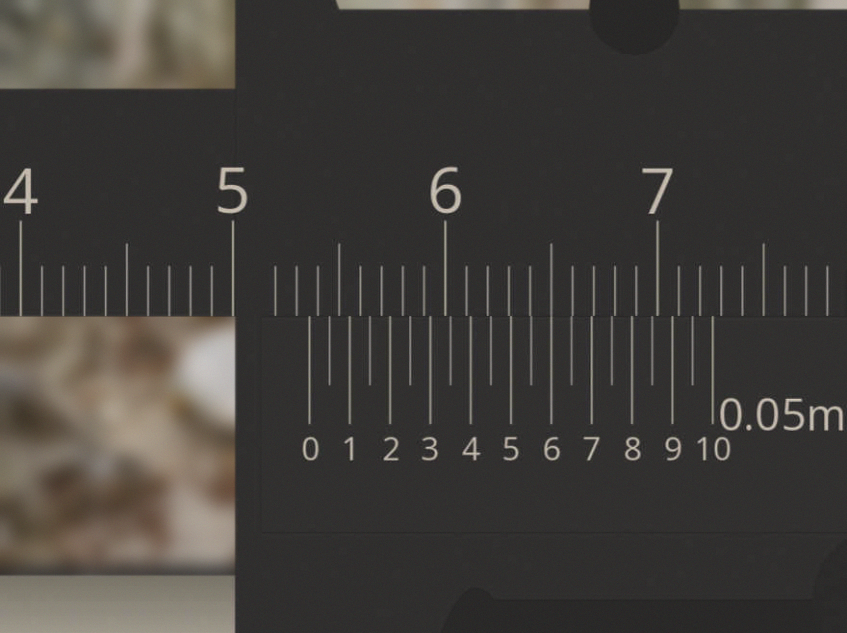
value=53.6 unit=mm
